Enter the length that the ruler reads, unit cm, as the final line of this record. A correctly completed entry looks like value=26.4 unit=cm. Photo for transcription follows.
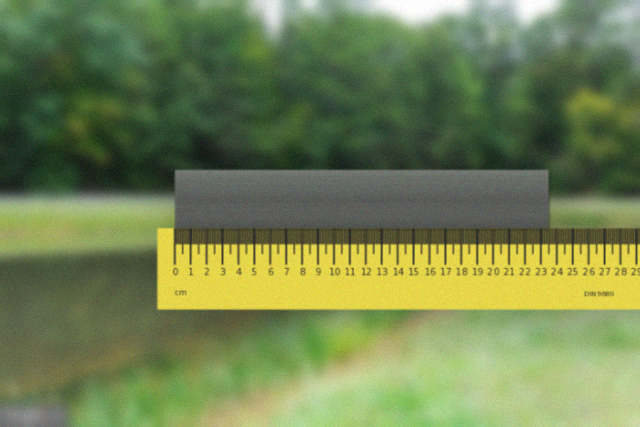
value=23.5 unit=cm
